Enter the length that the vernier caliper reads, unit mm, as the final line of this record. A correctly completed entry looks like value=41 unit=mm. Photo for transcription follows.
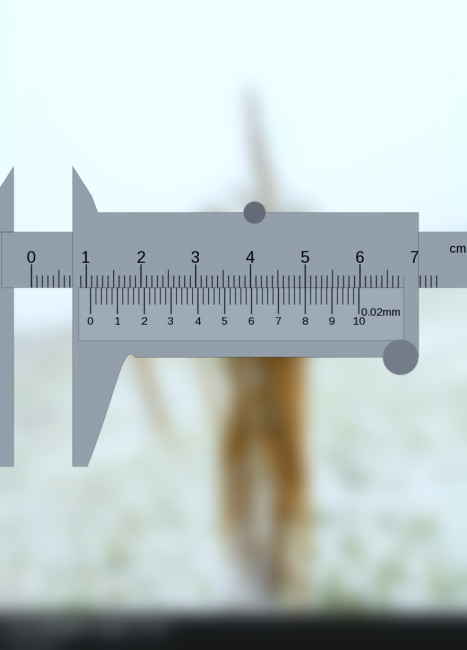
value=10.8 unit=mm
